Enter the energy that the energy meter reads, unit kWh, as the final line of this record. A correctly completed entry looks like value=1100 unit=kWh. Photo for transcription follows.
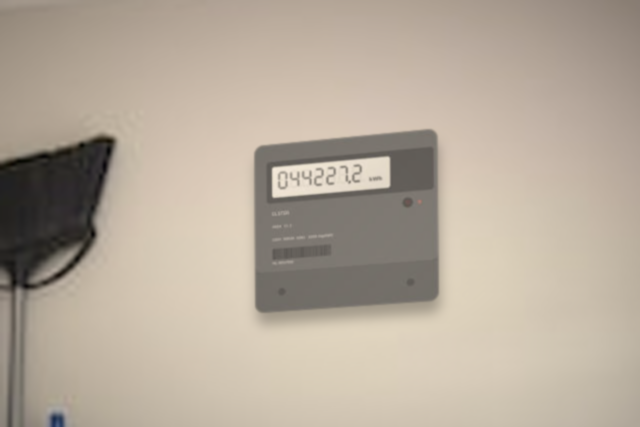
value=44227.2 unit=kWh
